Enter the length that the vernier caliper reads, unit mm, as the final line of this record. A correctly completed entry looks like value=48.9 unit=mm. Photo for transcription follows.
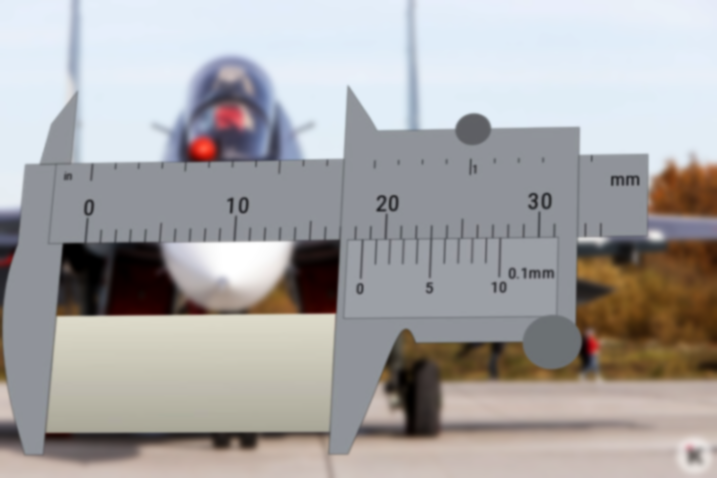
value=18.5 unit=mm
